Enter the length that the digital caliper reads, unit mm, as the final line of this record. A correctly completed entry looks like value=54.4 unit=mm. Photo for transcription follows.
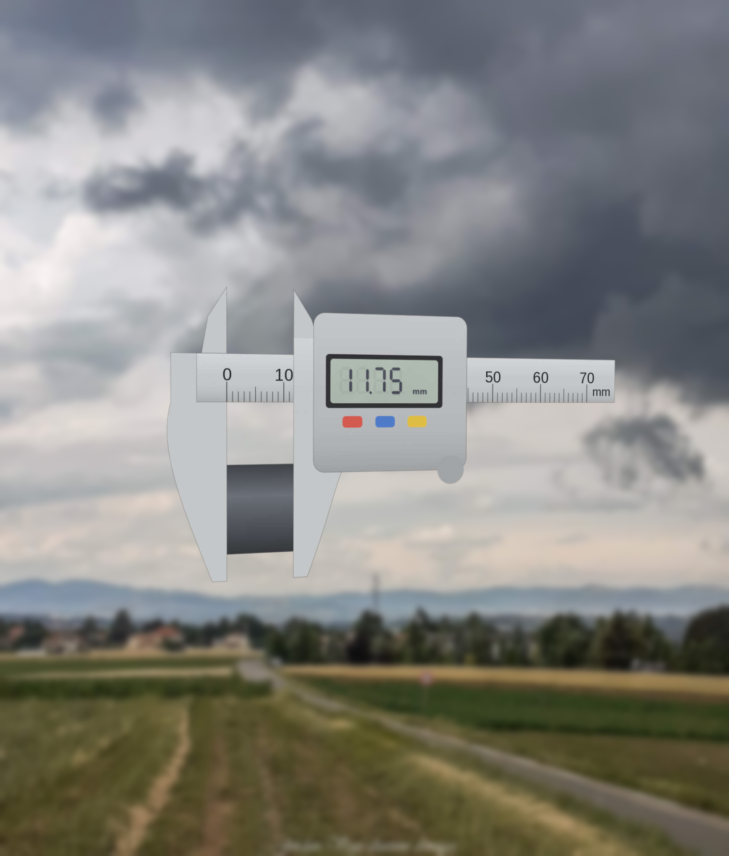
value=11.75 unit=mm
